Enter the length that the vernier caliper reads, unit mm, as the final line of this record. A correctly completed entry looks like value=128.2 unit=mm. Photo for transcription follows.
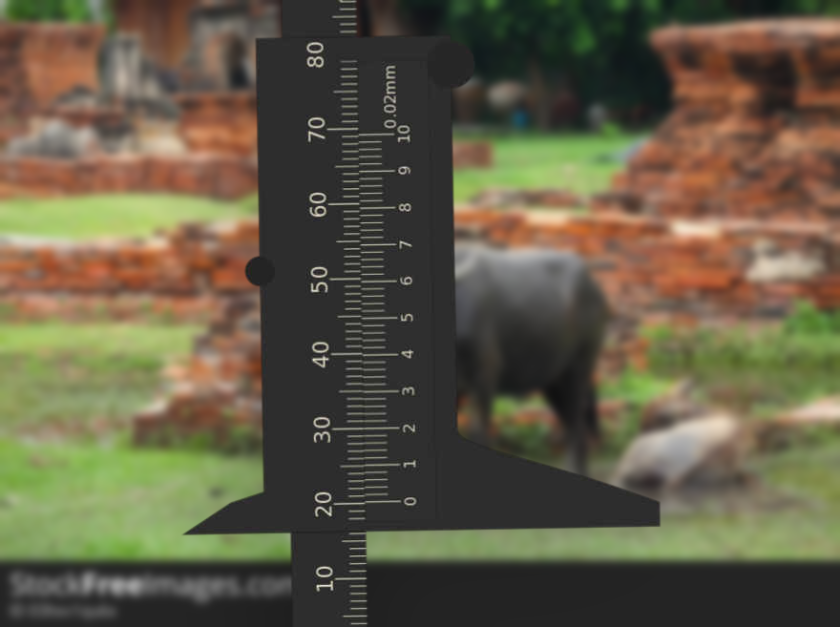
value=20.2 unit=mm
